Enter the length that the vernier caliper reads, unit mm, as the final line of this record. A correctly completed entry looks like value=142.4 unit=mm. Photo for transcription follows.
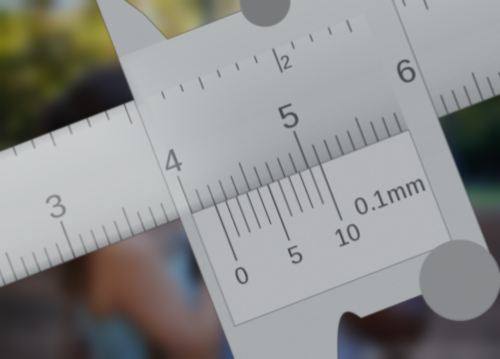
value=42.0 unit=mm
